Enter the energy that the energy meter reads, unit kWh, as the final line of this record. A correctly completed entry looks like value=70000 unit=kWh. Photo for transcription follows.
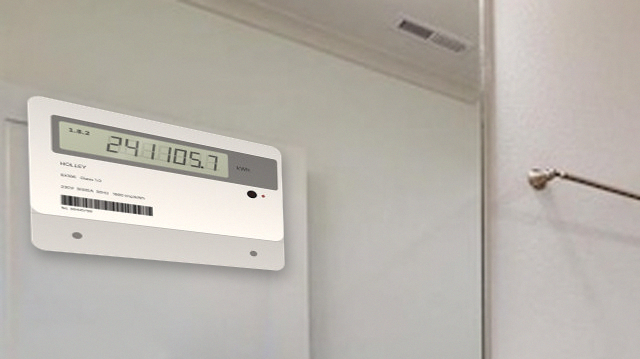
value=241105.7 unit=kWh
